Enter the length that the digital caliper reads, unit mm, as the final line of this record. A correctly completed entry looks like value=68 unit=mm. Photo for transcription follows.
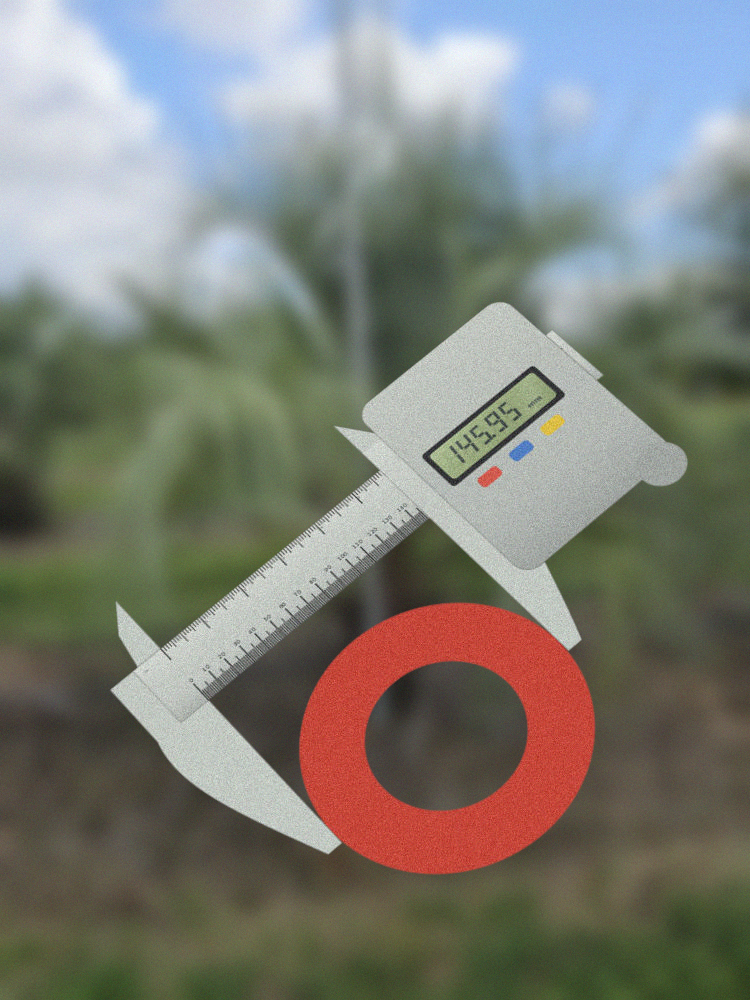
value=145.95 unit=mm
